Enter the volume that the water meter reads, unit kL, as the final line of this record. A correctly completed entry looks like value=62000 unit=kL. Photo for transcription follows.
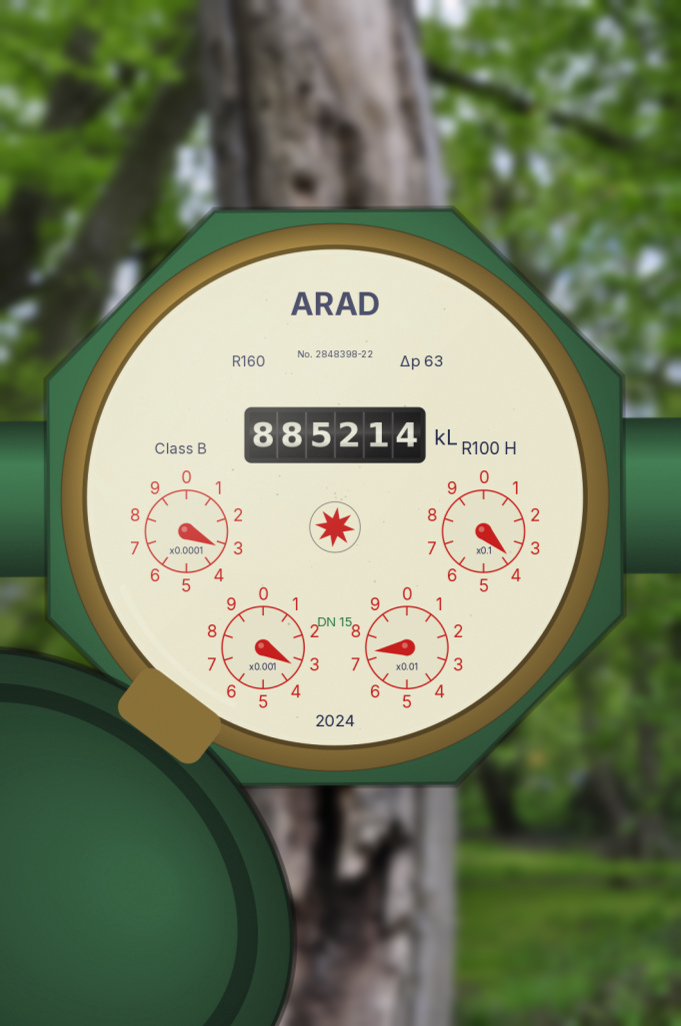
value=885214.3733 unit=kL
